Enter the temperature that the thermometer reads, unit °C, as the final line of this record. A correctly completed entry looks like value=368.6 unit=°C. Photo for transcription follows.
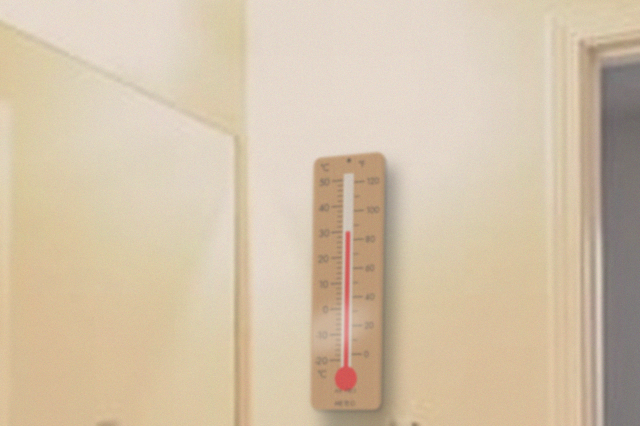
value=30 unit=°C
